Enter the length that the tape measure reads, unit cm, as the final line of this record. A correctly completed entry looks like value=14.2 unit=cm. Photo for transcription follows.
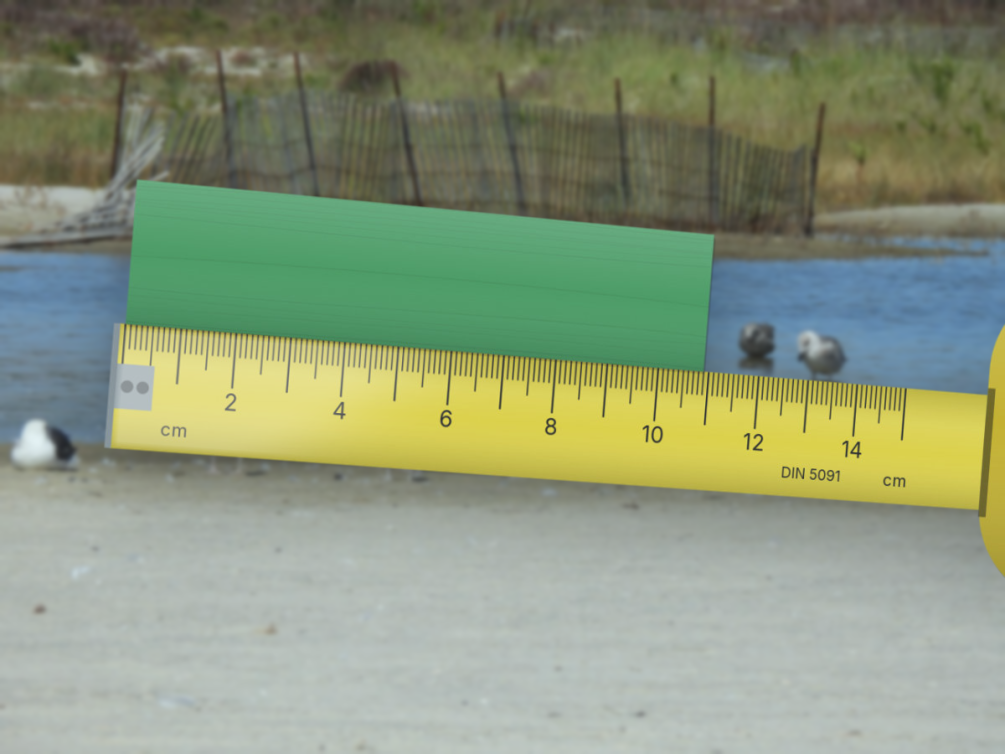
value=10.9 unit=cm
